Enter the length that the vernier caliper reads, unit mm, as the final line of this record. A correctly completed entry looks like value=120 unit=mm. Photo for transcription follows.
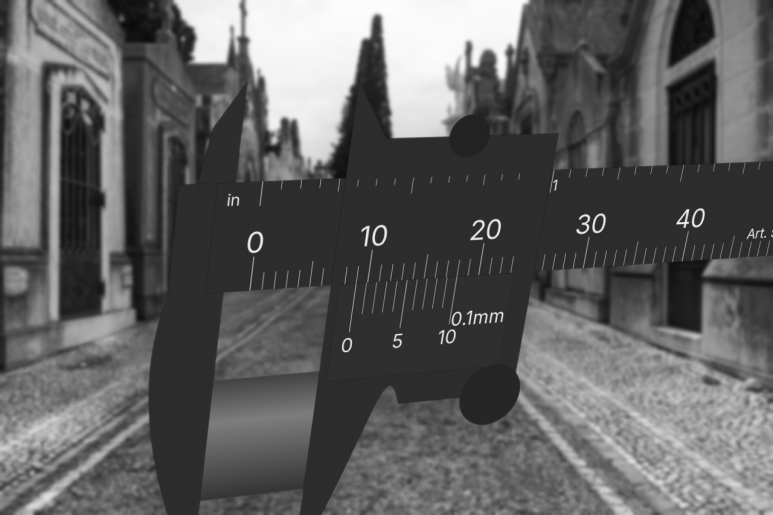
value=9.0 unit=mm
